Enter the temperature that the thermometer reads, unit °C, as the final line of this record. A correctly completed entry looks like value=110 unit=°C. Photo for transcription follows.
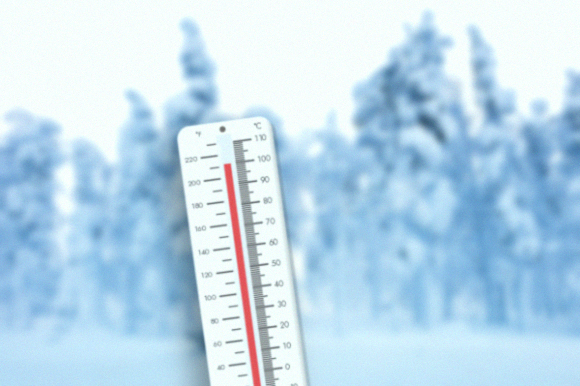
value=100 unit=°C
